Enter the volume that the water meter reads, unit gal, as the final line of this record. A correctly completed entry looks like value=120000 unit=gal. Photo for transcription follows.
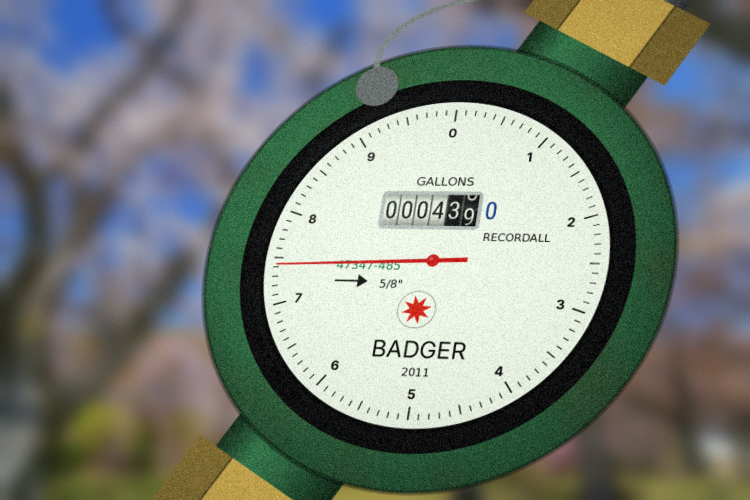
value=4387.4 unit=gal
